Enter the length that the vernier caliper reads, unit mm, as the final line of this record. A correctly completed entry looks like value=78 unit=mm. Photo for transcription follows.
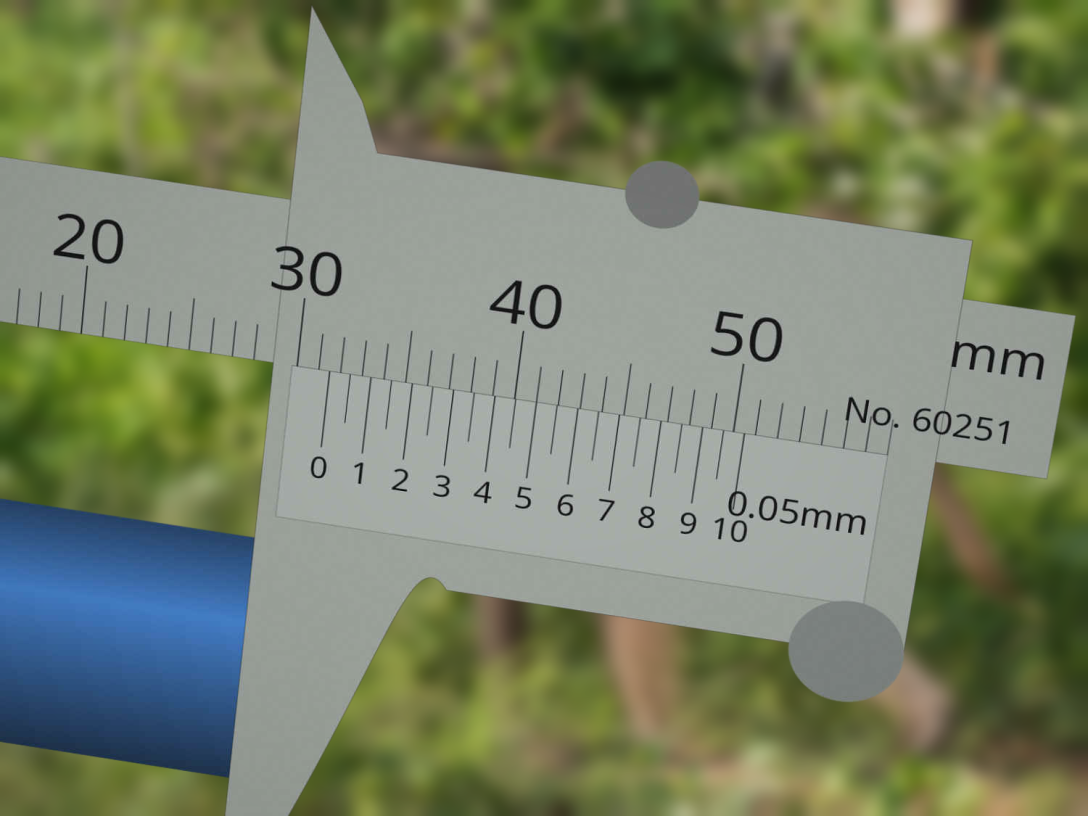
value=31.50 unit=mm
